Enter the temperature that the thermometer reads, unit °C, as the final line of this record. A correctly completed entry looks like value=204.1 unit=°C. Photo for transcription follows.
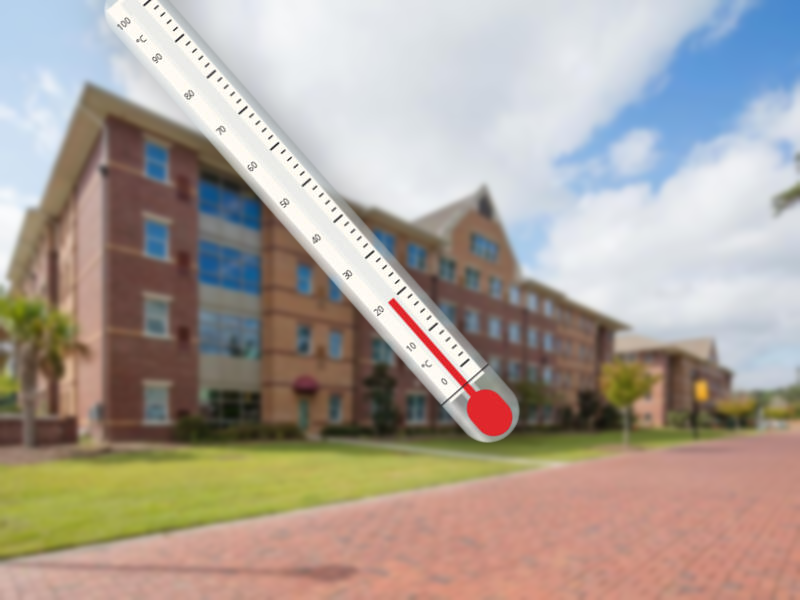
value=20 unit=°C
